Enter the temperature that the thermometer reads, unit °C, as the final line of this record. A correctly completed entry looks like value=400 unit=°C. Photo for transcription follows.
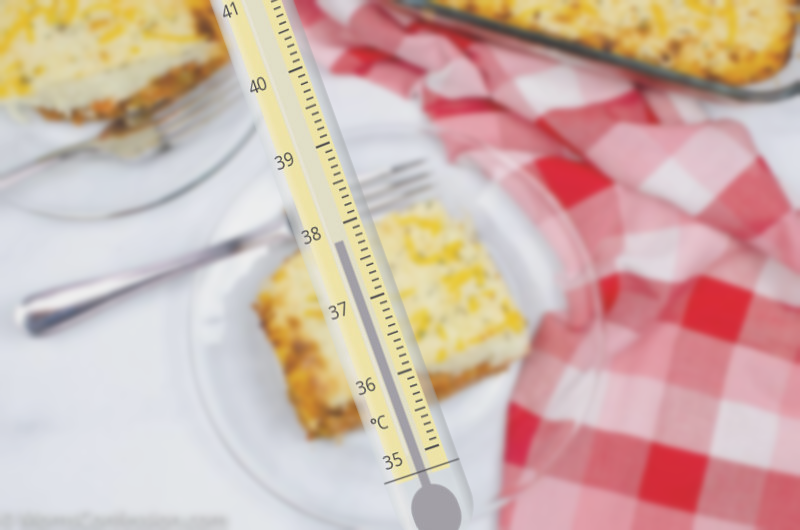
value=37.8 unit=°C
